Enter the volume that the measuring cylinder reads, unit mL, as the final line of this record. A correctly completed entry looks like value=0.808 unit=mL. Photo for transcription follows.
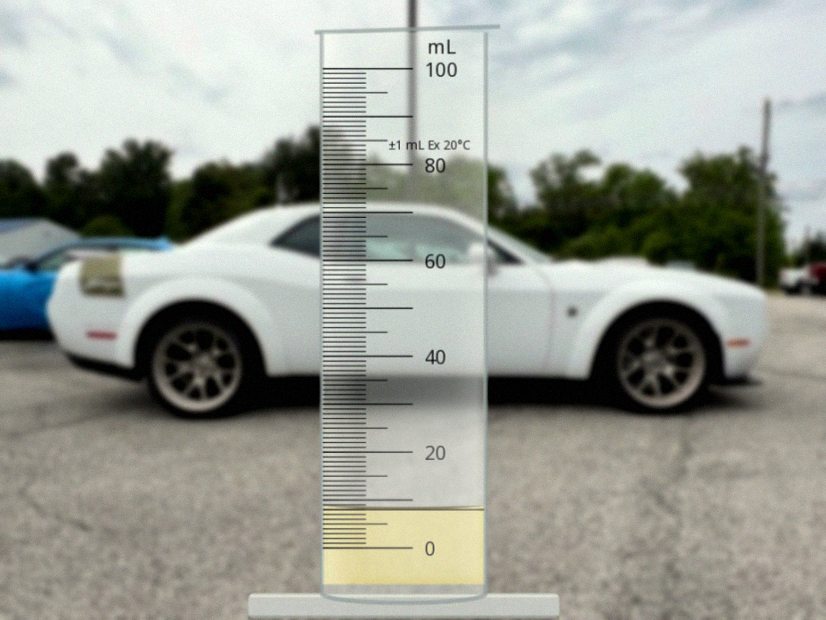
value=8 unit=mL
